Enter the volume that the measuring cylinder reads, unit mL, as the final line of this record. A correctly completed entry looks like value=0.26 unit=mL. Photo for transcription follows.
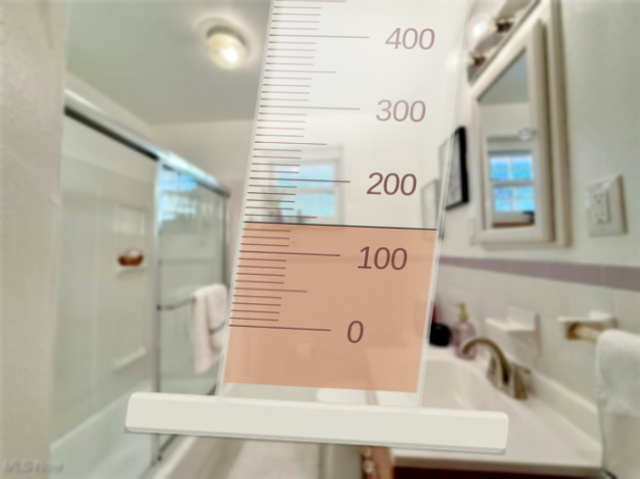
value=140 unit=mL
